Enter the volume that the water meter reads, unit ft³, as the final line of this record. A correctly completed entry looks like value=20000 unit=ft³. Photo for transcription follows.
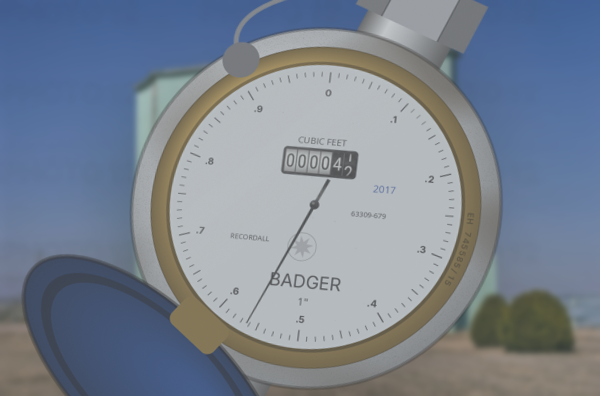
value=41.56 unit=ft³
